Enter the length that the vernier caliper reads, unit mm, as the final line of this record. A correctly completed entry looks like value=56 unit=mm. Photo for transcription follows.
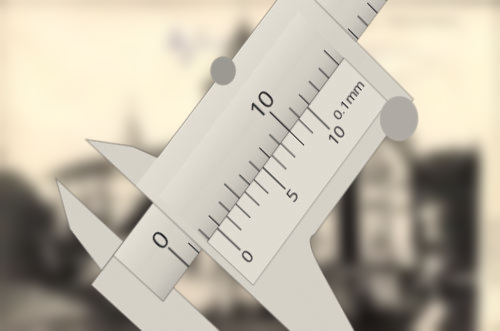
value=2.8 unit=mm
